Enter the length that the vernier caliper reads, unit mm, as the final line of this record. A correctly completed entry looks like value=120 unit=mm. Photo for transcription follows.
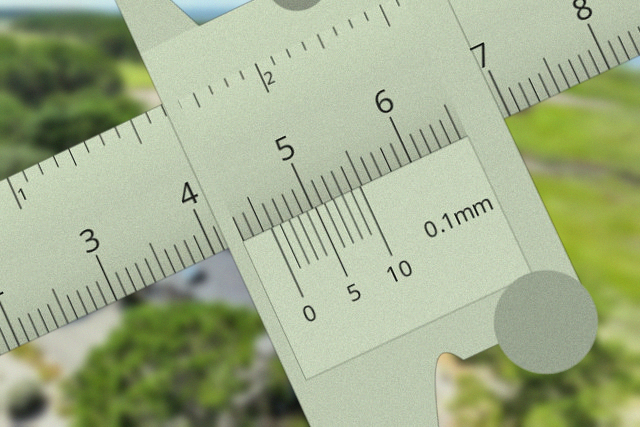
value=45.8 unit=mm
